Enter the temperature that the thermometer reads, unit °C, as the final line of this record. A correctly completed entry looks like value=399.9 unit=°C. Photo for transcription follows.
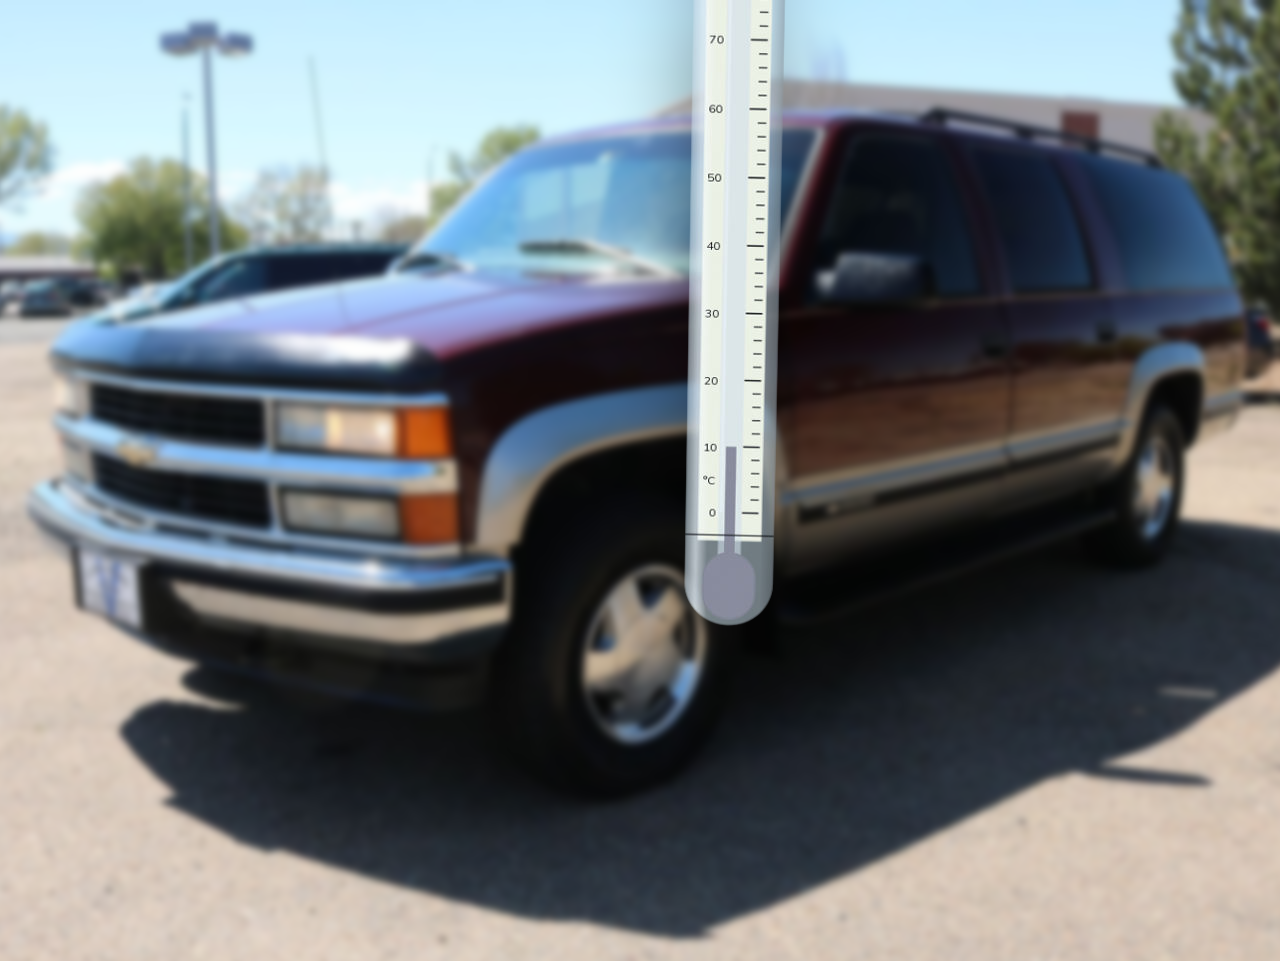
value=10 unit=°C
